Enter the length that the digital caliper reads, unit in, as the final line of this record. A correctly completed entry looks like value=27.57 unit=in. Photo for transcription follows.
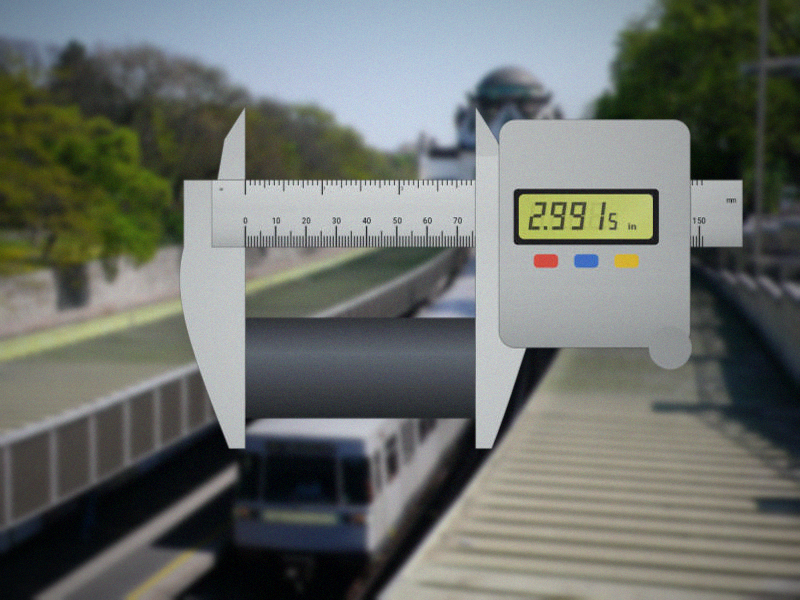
value=2.9915 unit=in
